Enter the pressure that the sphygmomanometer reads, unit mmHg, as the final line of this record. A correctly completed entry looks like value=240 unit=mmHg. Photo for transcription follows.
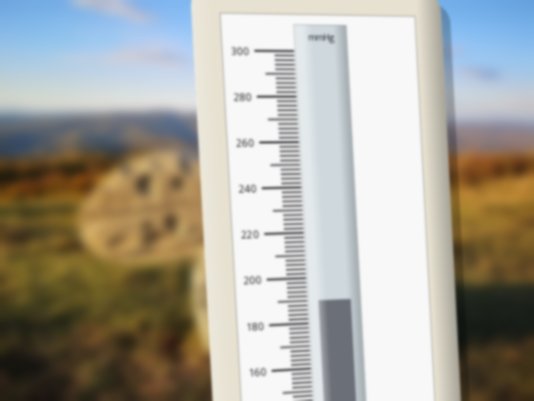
value=190 unit=mmHg
